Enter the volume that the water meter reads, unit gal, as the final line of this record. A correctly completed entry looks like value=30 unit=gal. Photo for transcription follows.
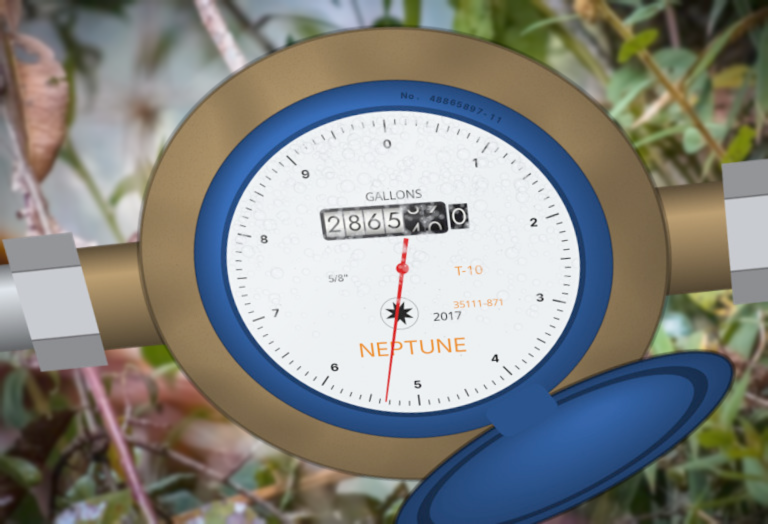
value=2865395.3 unit=gal
